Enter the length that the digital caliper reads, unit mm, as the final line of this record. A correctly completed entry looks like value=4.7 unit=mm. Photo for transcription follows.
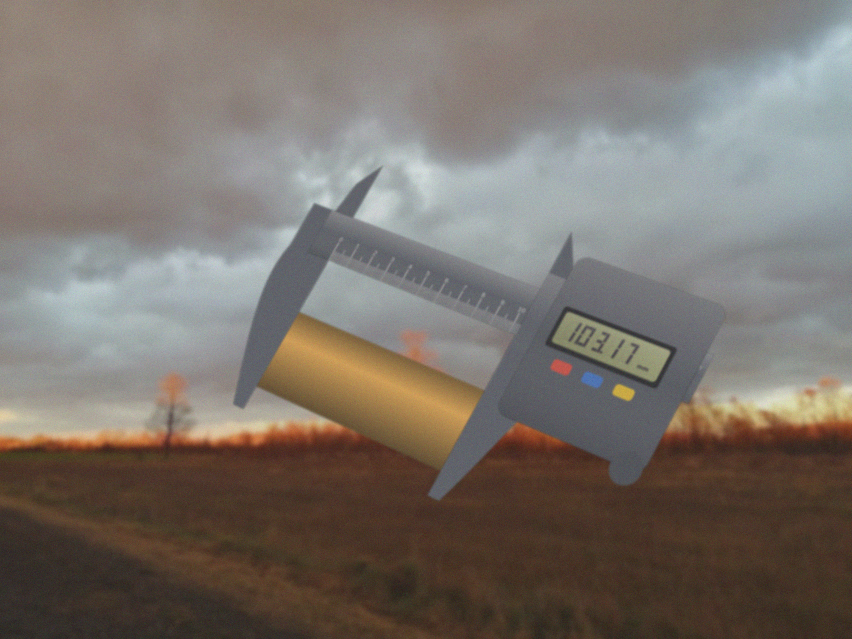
value=103.17 unit=mm
